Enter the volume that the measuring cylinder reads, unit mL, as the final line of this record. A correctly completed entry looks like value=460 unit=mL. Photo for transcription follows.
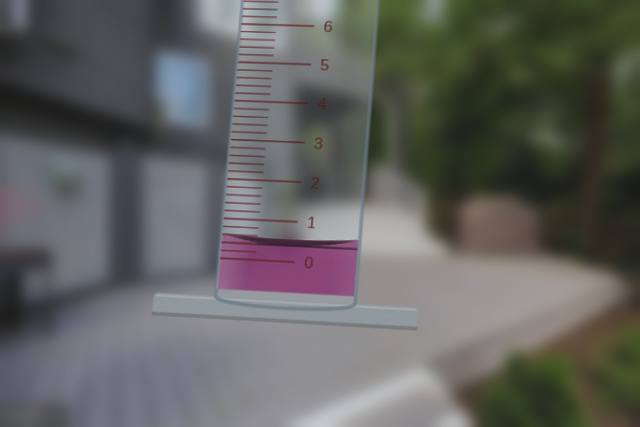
value=0.4 unit=mL
